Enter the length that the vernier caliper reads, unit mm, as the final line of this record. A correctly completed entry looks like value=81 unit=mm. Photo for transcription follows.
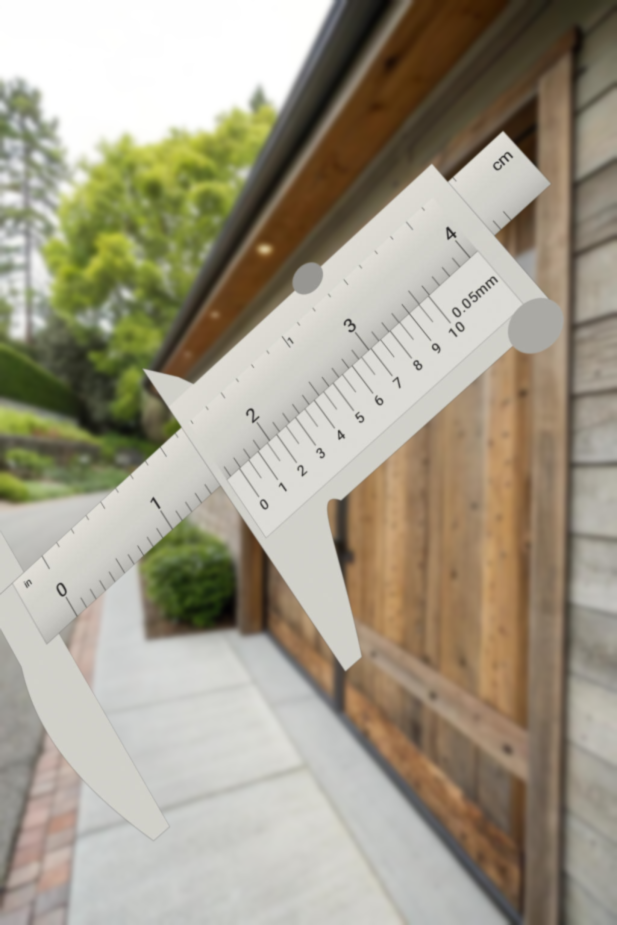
value=16.9 unit=mm
